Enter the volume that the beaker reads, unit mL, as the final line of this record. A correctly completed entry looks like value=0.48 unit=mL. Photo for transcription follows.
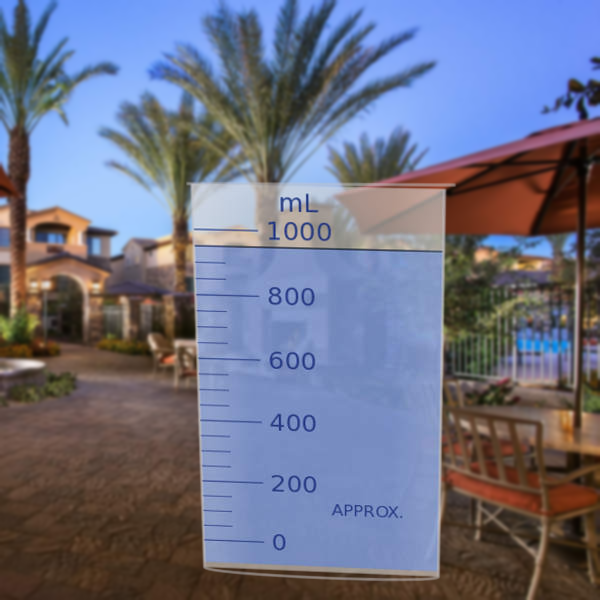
value=950 unit=mL
